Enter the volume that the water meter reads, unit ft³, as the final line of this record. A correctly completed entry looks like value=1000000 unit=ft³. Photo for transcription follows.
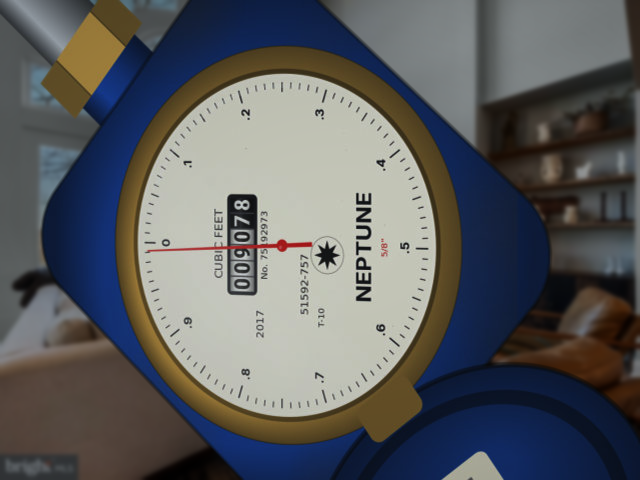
value=9077.99 unit=ft³
